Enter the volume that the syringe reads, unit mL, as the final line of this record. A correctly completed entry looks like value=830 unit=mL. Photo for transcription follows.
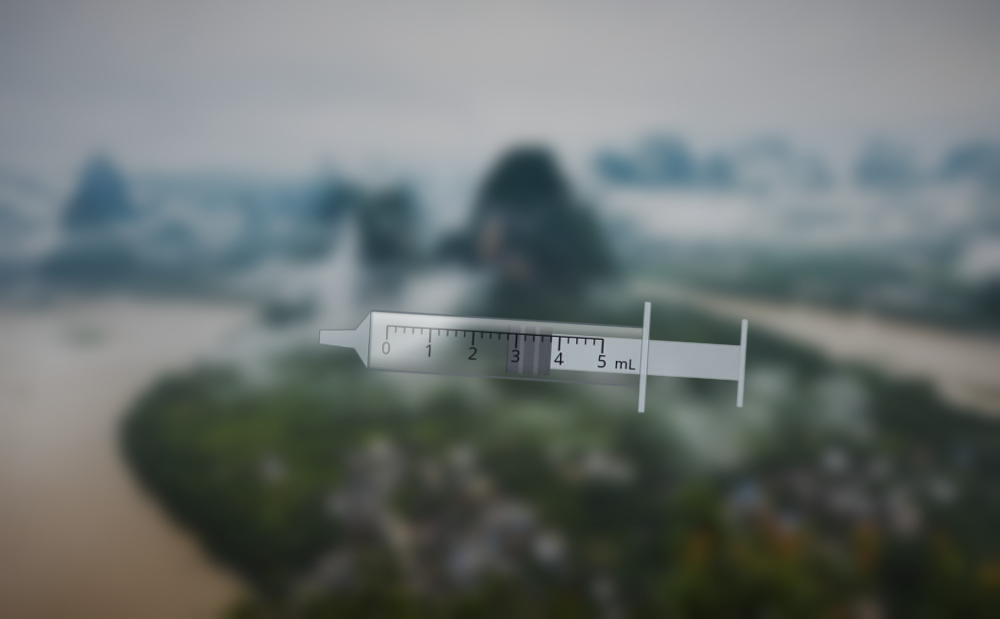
value=2.8 unit=mL
